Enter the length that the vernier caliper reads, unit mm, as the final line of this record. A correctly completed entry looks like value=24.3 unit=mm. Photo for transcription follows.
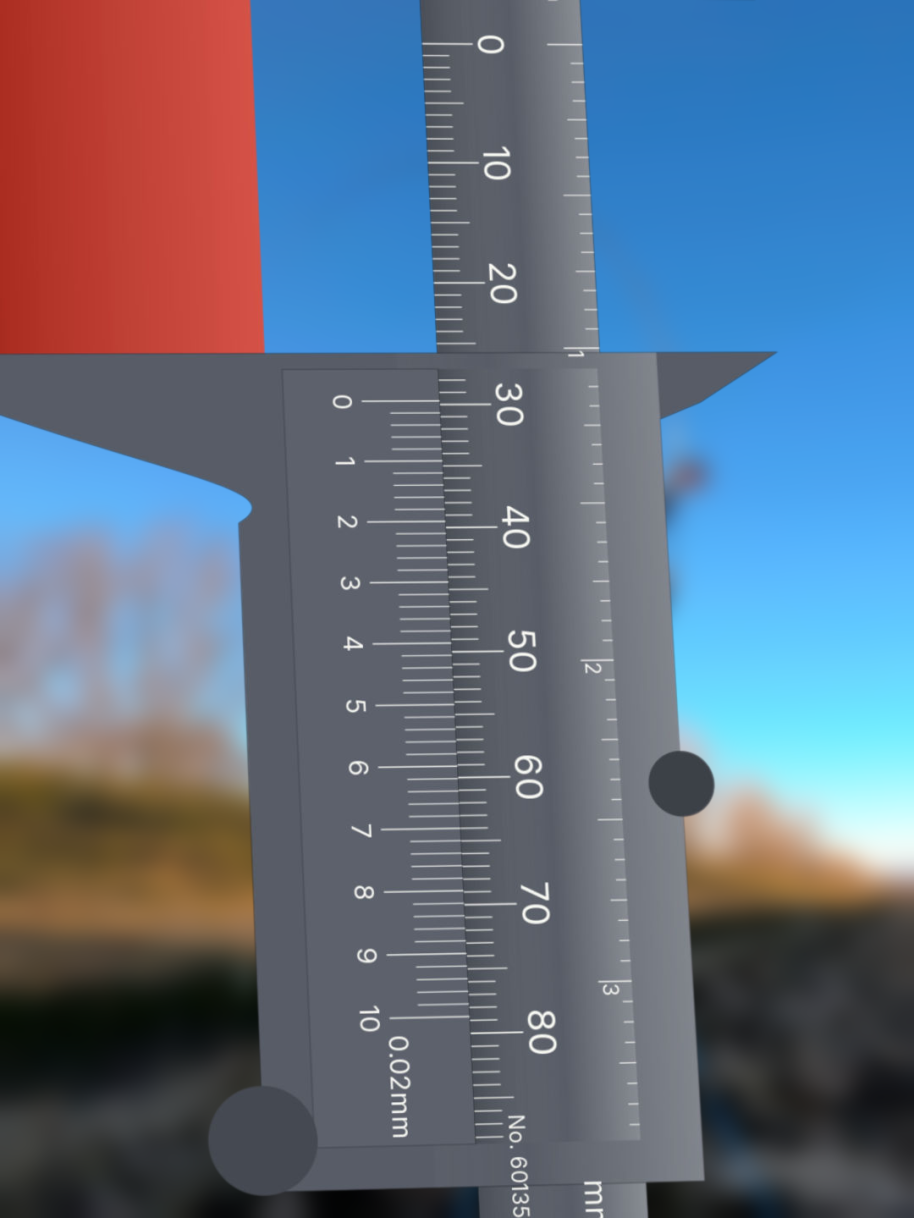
value=29.7 unit=mm
